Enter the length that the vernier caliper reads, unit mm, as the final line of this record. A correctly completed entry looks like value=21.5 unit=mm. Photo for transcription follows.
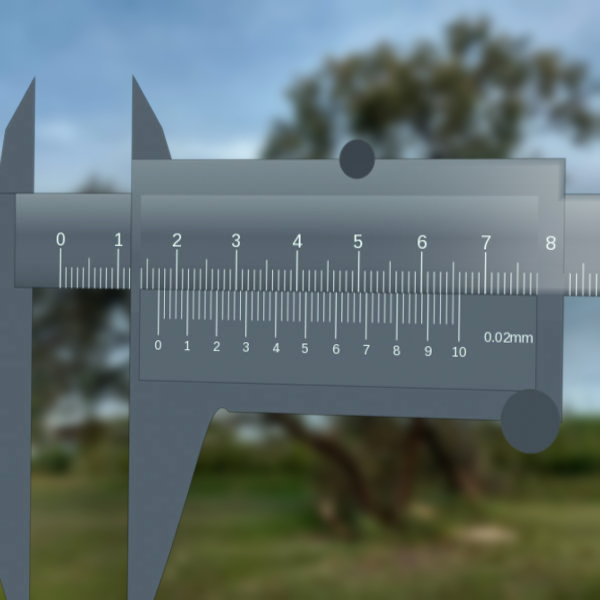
value=17.0 unit=mm
